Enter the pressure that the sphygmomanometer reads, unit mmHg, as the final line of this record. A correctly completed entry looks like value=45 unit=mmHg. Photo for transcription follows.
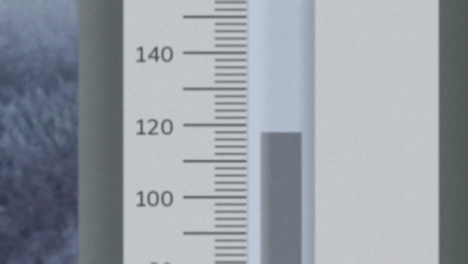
value=118 unit=mmHg
